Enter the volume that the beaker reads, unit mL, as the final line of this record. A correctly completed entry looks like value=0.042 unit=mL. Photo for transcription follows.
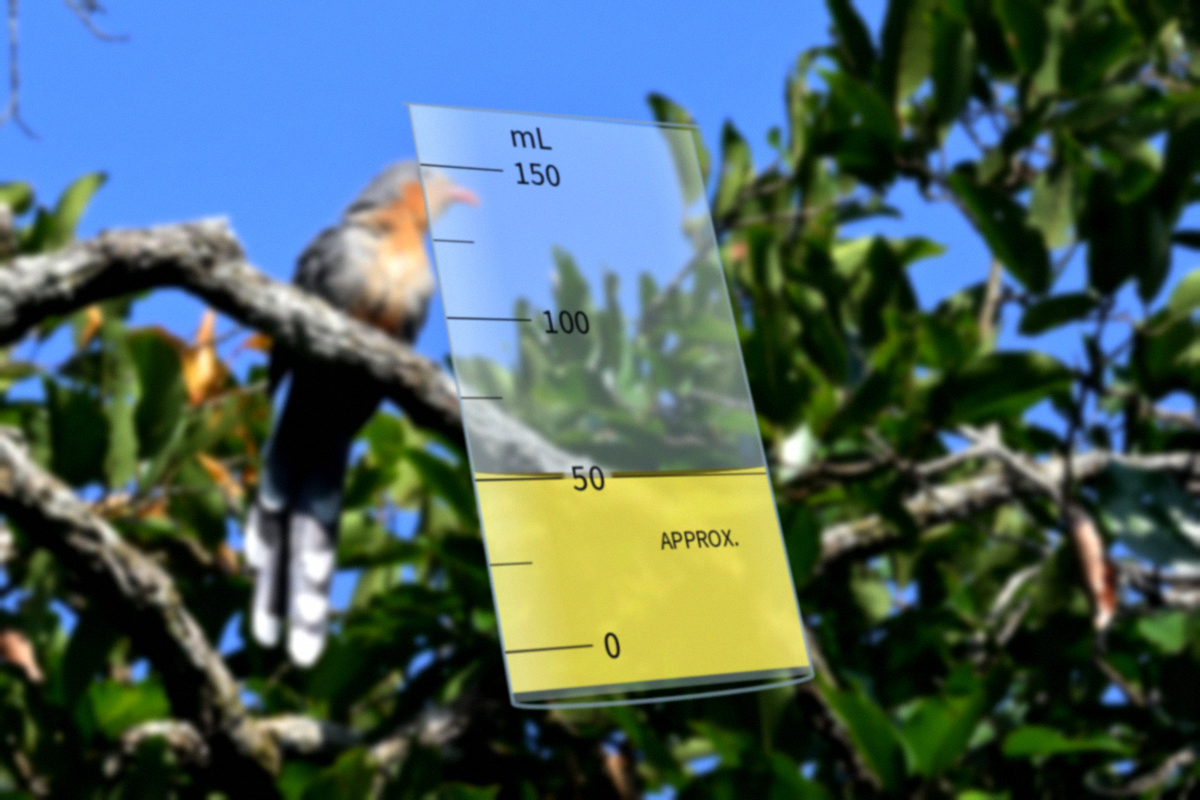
value=50 unit=mL
